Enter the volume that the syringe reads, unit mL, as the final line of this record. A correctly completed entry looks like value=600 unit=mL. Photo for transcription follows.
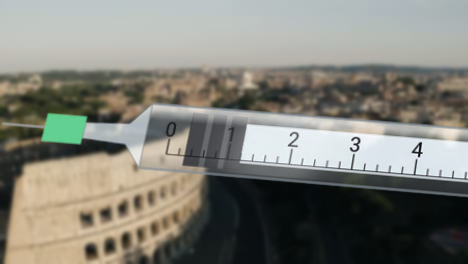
value=0.3 unit=mL
